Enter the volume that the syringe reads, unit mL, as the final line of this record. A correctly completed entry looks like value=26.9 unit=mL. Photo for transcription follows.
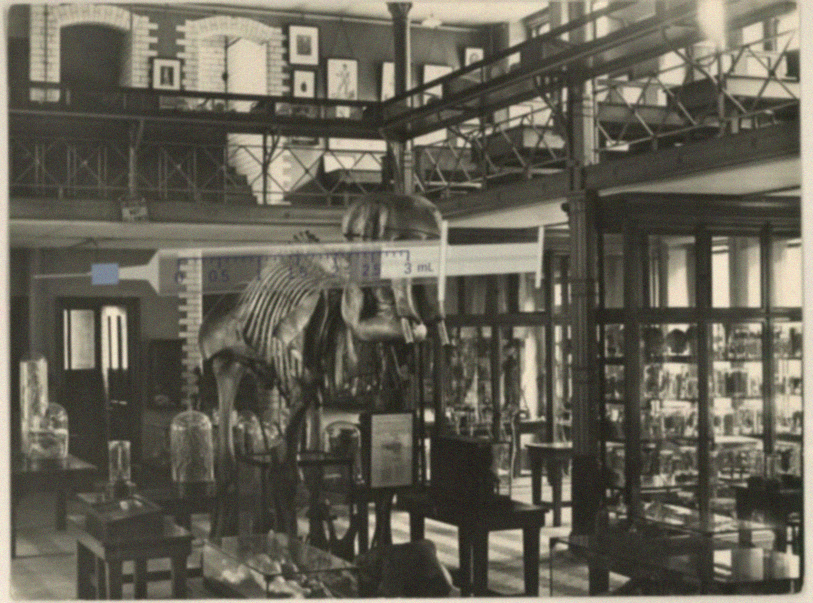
value=2.2 unit=mL
